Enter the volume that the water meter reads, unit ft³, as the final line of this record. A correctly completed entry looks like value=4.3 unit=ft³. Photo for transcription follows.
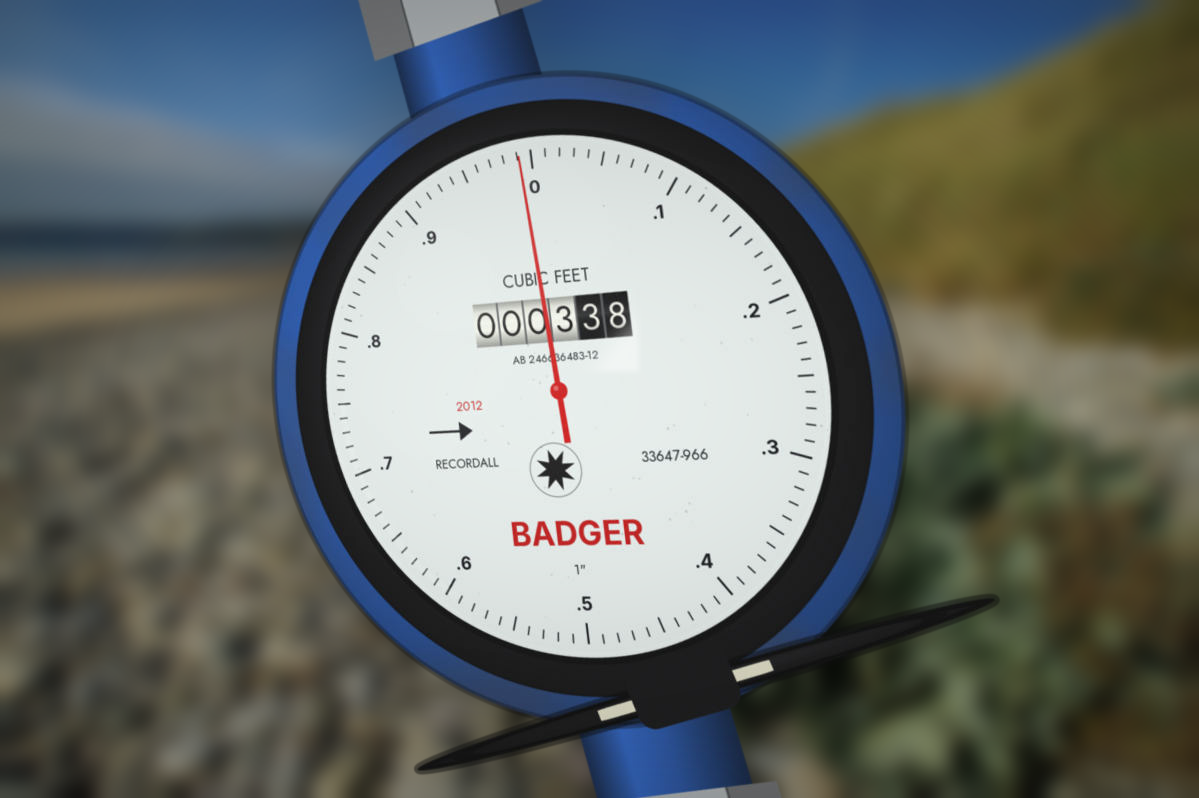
value=337.99 unit=ft³
